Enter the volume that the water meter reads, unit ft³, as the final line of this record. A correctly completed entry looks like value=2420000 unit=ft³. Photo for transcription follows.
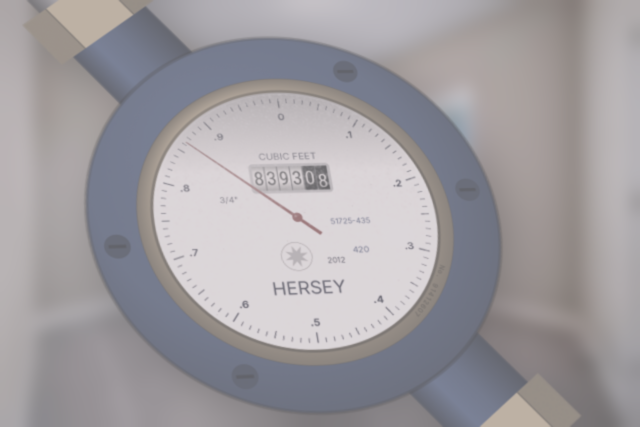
value=839307.86 unit=ft³
